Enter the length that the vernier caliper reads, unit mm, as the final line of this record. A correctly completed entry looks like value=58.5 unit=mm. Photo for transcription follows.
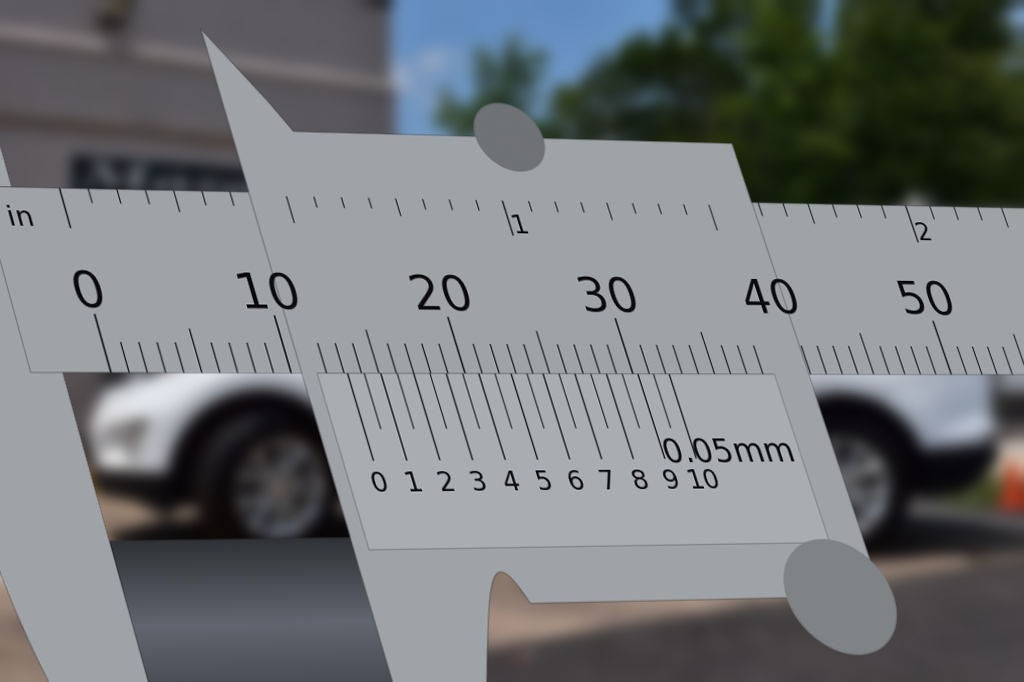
value=13.2 unit=mm
